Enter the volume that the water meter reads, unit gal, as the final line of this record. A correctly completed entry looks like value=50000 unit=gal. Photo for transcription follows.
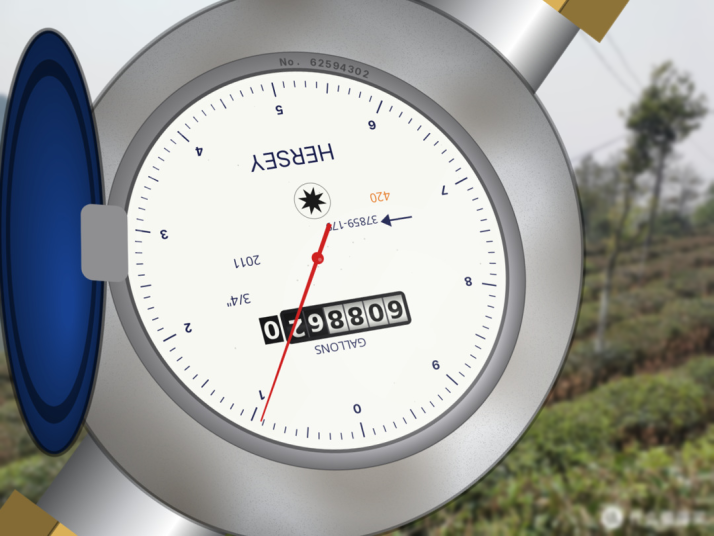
value=6088620.9 unit=gal
